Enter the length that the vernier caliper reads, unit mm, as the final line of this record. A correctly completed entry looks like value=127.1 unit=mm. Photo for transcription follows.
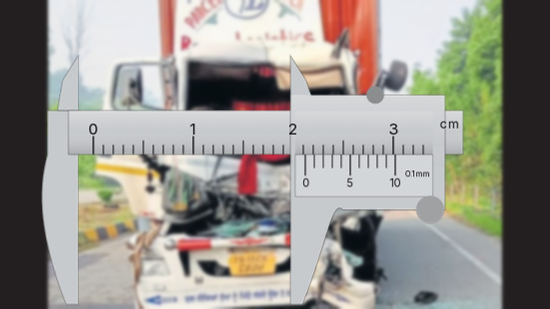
value=21.2 unit=mm
